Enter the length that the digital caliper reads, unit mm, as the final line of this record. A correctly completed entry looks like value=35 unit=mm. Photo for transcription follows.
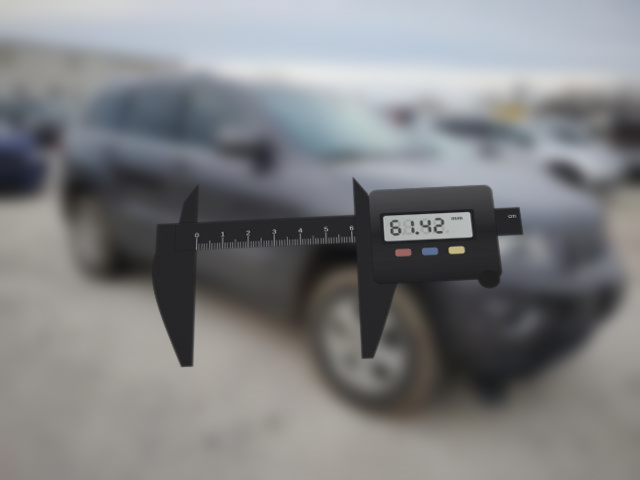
value=61.42 unit=mm
